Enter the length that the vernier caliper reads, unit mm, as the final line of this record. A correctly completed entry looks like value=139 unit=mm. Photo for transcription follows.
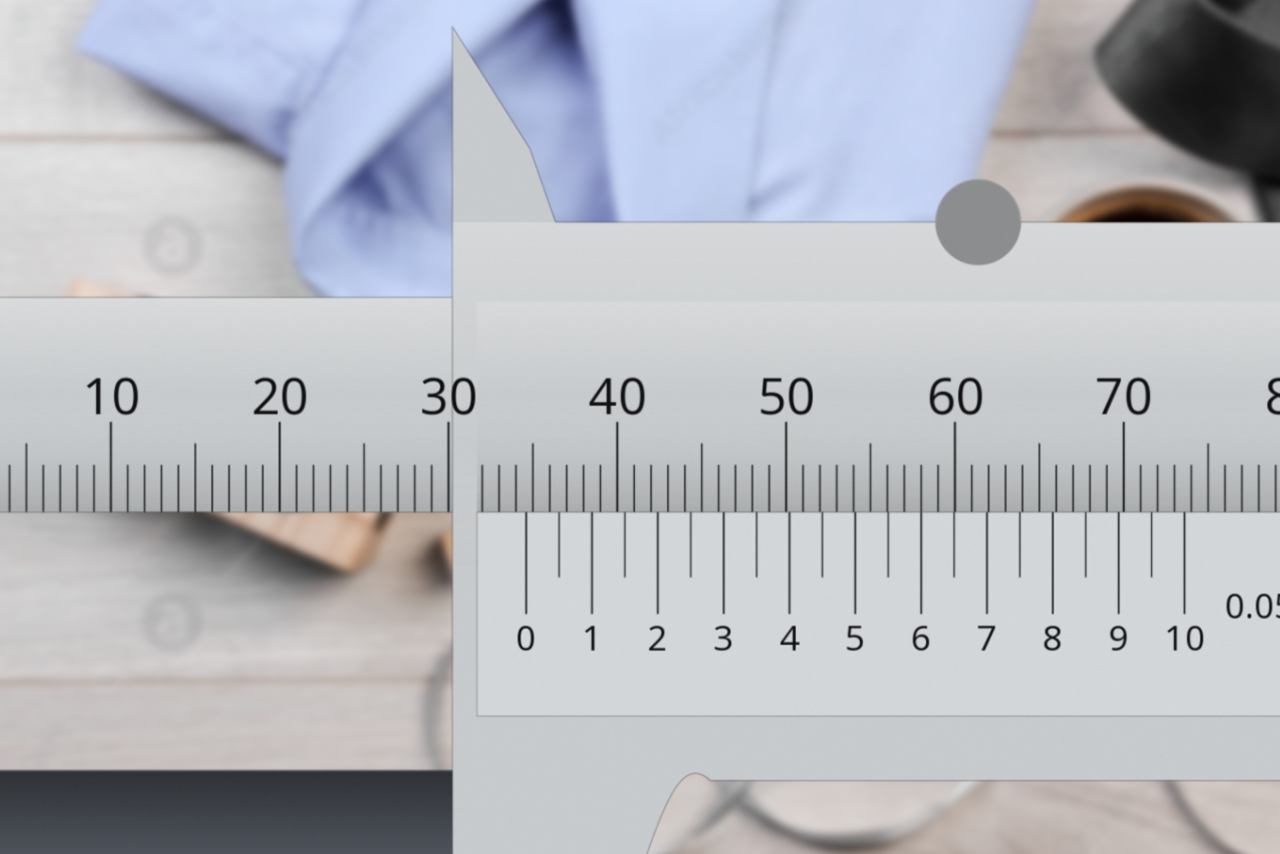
value=34.6 unit=mm
